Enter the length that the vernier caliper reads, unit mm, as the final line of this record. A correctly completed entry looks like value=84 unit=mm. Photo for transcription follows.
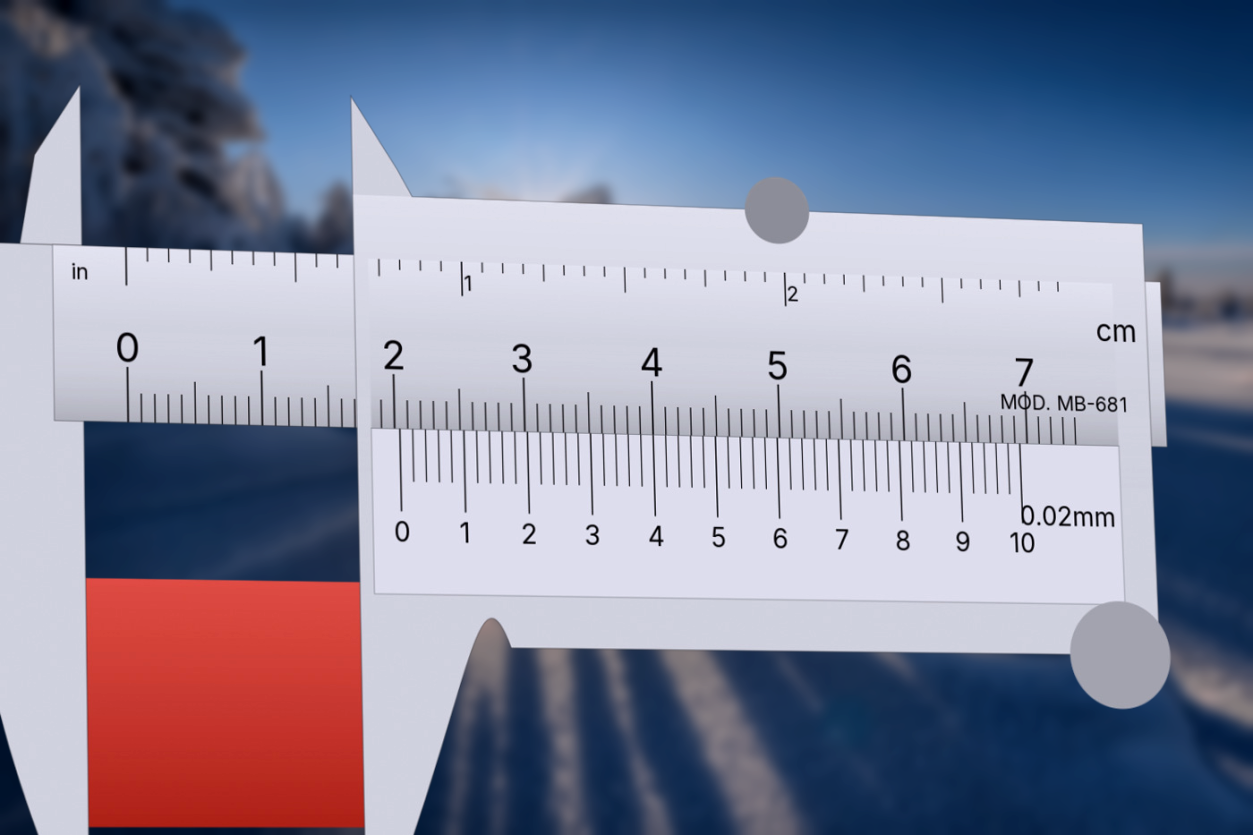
value=20.4 unit=mm
